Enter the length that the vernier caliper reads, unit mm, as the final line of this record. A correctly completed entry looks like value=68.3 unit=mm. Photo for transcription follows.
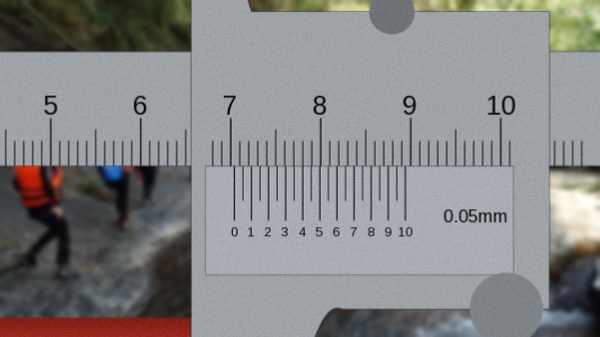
value=70.4 unit=mm
